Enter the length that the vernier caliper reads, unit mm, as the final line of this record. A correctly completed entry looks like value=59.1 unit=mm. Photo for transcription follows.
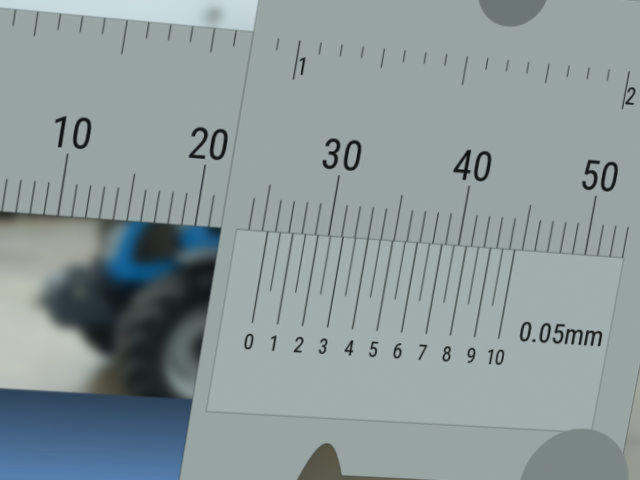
value=25.4 unit=mm
